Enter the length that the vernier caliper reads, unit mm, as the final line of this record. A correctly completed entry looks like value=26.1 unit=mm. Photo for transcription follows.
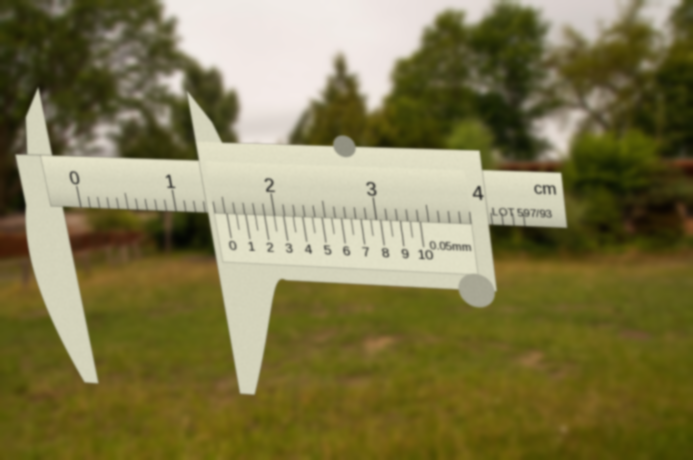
value=15.2 unit=mm
